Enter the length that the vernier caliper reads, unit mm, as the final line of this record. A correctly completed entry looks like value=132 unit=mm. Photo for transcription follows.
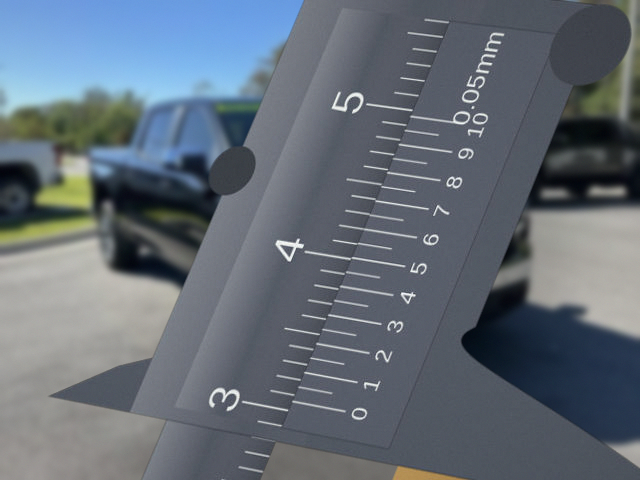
value=30.6 unit=mm
